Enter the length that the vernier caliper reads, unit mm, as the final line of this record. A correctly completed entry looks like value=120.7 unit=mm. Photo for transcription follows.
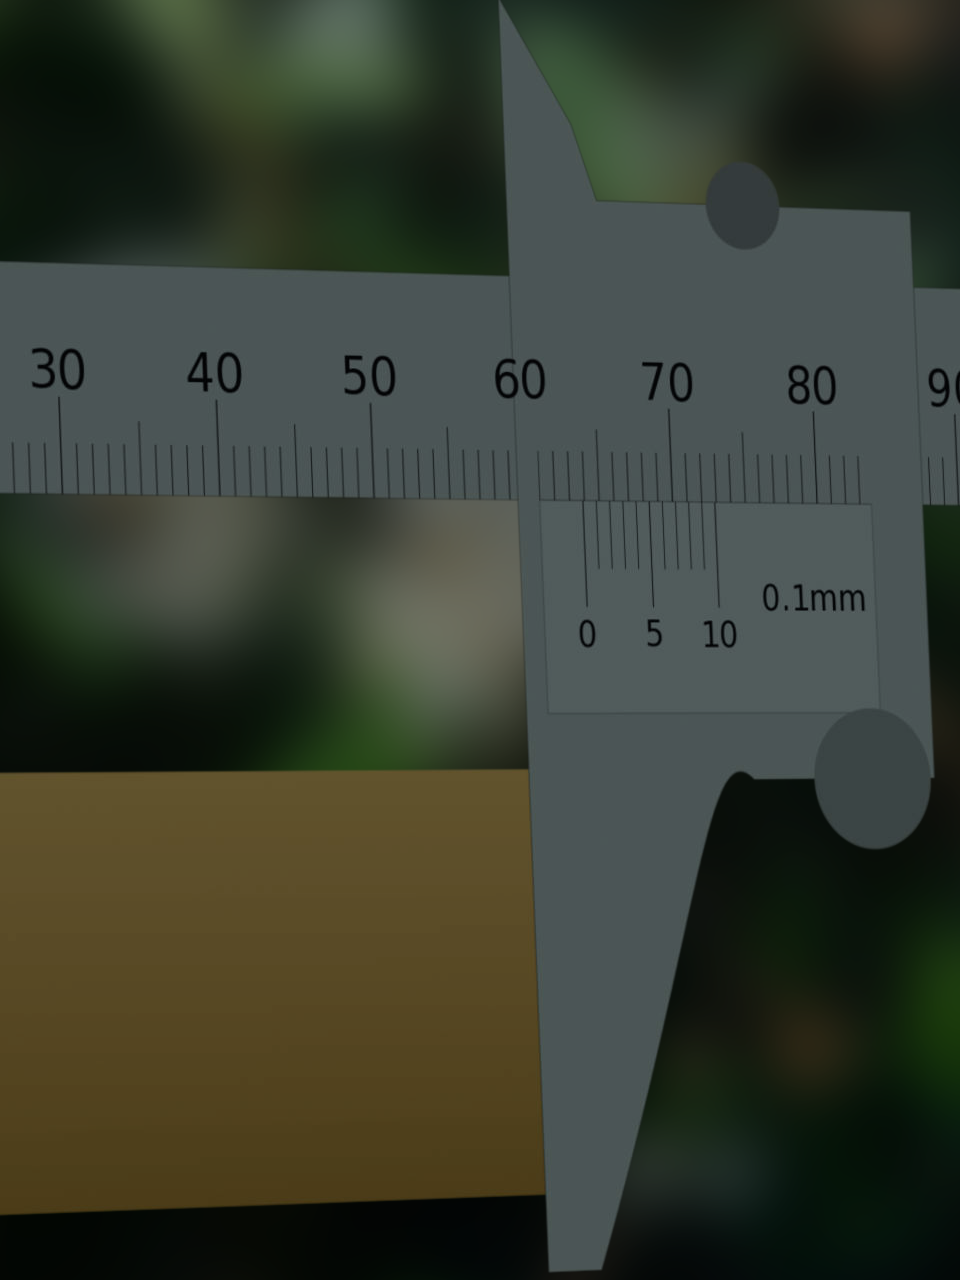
value=63.9 unit=mm
